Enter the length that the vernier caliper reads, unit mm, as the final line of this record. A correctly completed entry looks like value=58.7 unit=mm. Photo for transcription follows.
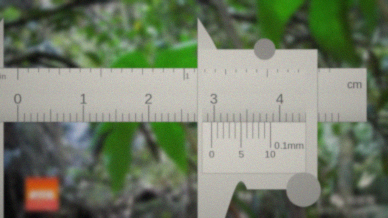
value=29.6 unit=mm
